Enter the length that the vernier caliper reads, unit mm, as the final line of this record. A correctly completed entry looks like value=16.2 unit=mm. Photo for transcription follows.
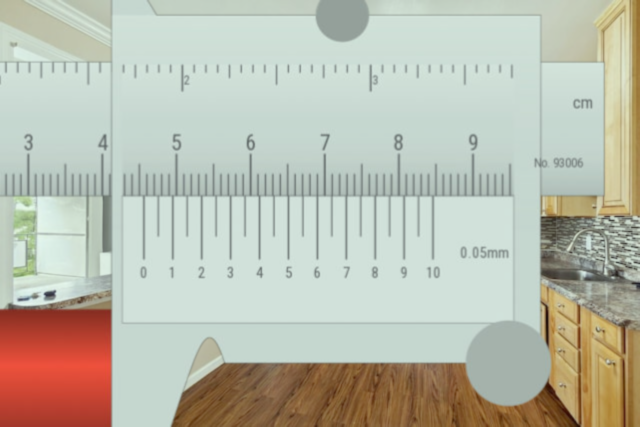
value=45.6 unit=mm
